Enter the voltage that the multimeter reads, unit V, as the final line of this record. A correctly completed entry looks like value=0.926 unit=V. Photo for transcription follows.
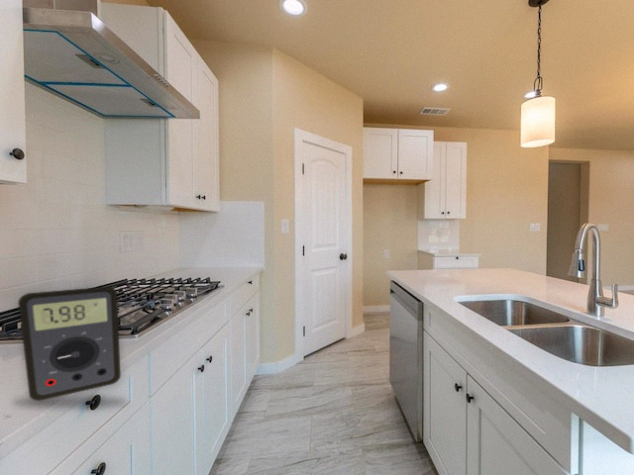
value=7.98 unit=V
